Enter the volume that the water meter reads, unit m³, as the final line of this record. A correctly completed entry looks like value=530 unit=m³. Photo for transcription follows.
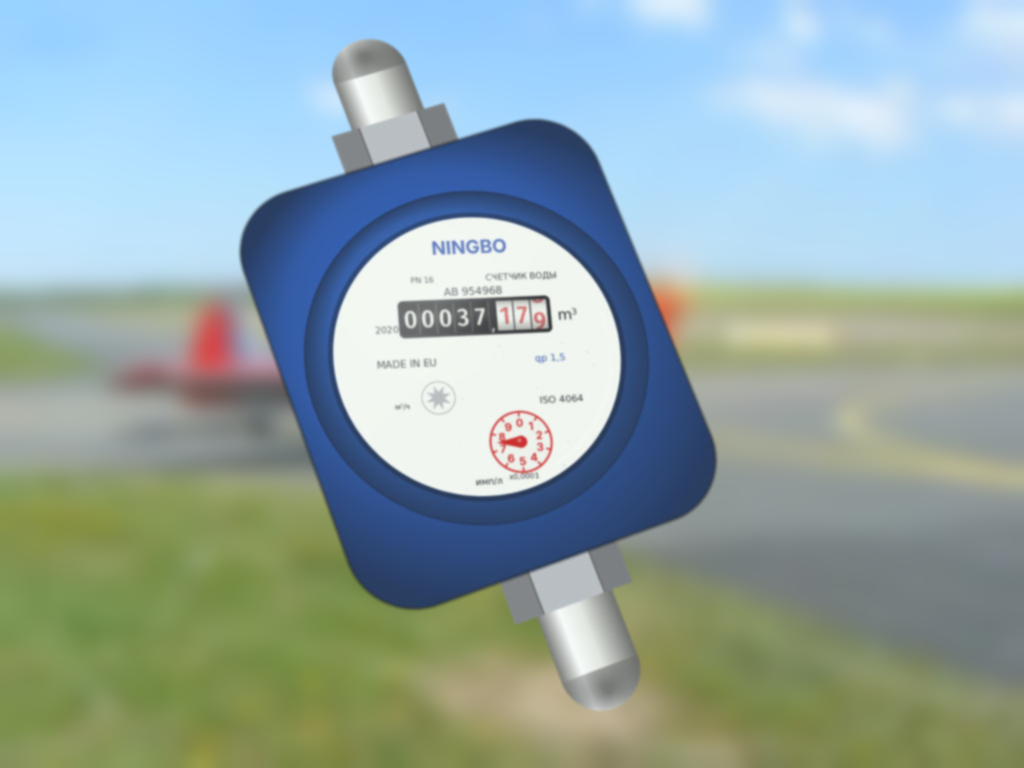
value=37.1787 unit=m³
